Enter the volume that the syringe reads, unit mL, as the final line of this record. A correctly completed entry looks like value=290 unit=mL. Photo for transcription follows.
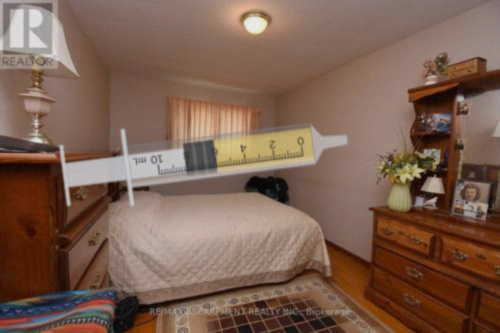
value=6 unit=mL
